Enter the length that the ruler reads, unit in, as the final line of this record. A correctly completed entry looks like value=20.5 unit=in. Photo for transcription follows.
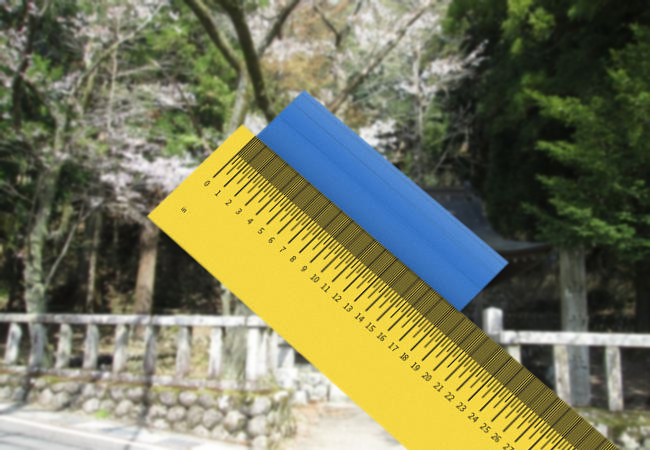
value=18.5 unit=in
